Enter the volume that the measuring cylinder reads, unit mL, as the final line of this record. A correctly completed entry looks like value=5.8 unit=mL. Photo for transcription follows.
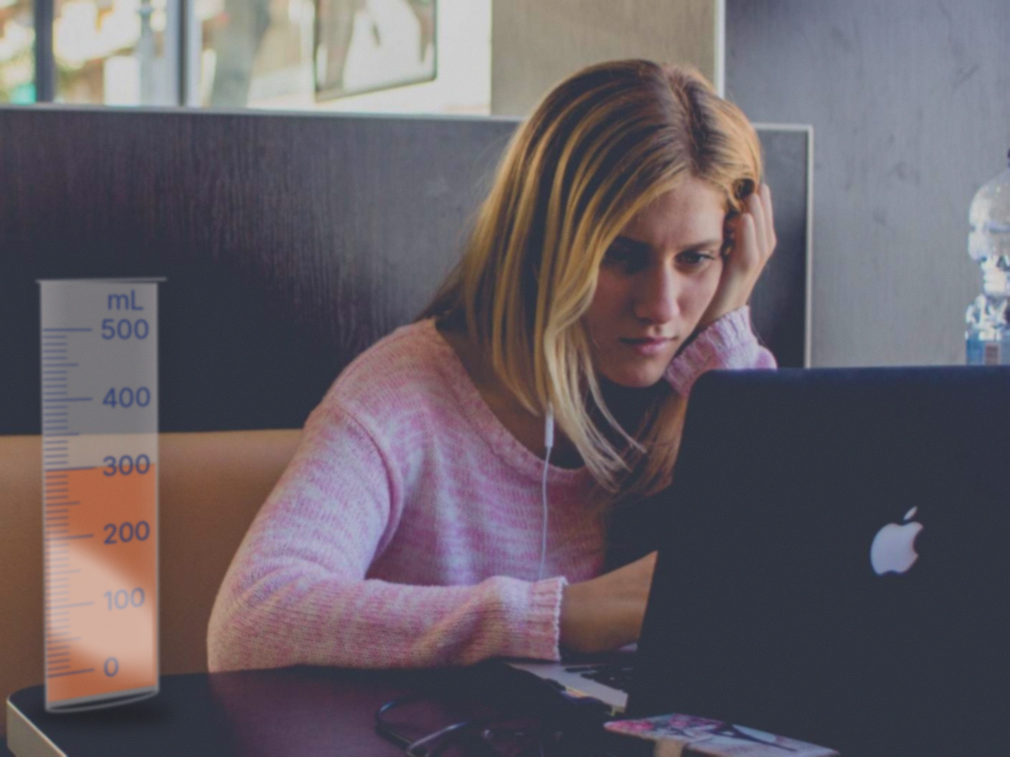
value=300 unit=mL
